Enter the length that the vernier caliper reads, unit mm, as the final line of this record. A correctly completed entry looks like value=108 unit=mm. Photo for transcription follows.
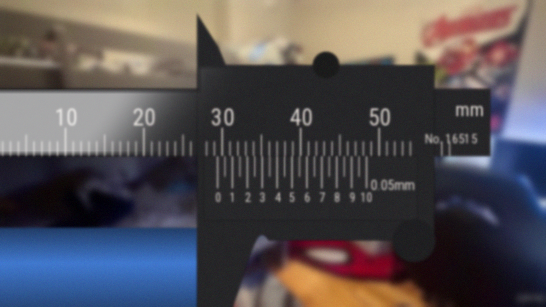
value=29.4 unit=mm
